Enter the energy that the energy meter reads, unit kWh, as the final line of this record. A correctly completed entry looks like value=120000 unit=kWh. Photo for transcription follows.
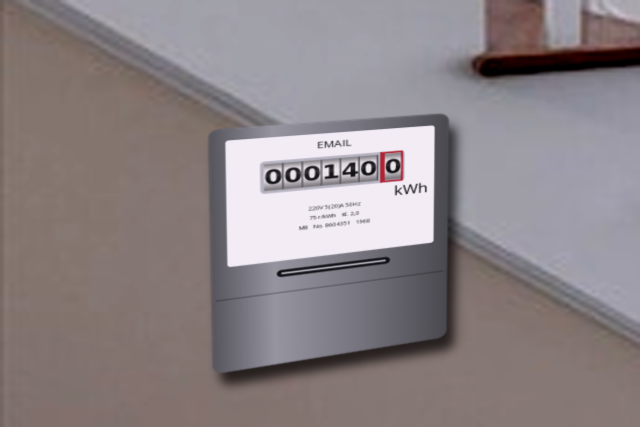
value=140.0 unit=kWh
